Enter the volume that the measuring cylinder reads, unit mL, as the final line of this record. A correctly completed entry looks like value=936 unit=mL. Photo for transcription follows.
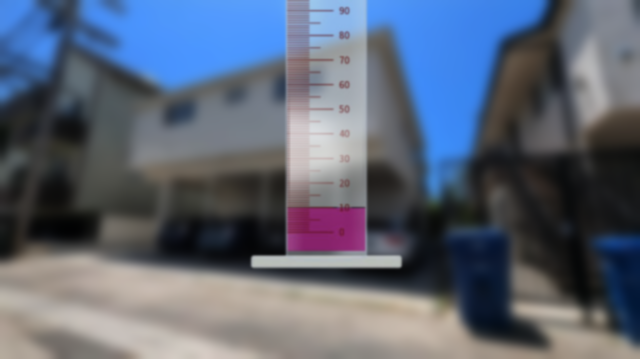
value=10 unit=mL
